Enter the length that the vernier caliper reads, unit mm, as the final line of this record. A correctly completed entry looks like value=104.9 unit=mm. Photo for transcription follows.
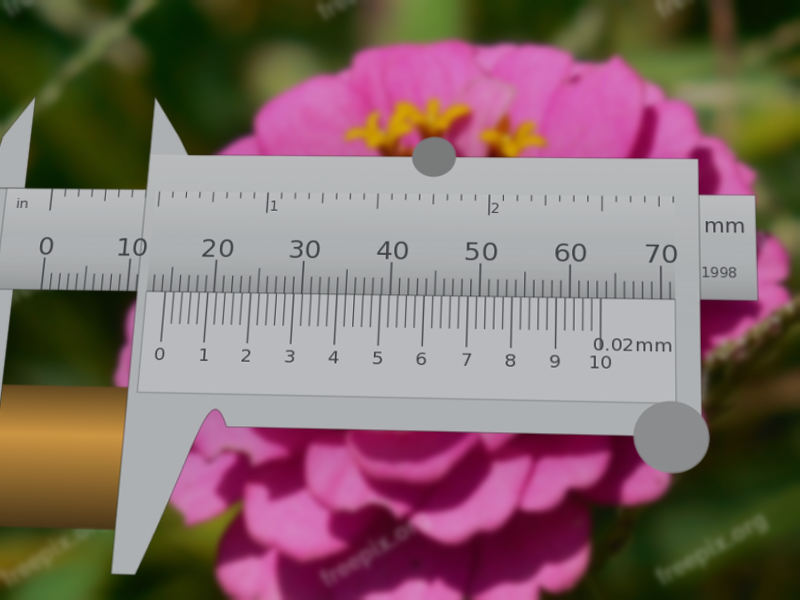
value=14.4 unit=mm
